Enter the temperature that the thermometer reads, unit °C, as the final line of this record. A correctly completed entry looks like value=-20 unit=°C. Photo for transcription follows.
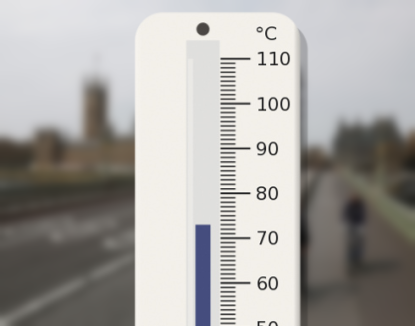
value=73 unit=°C
